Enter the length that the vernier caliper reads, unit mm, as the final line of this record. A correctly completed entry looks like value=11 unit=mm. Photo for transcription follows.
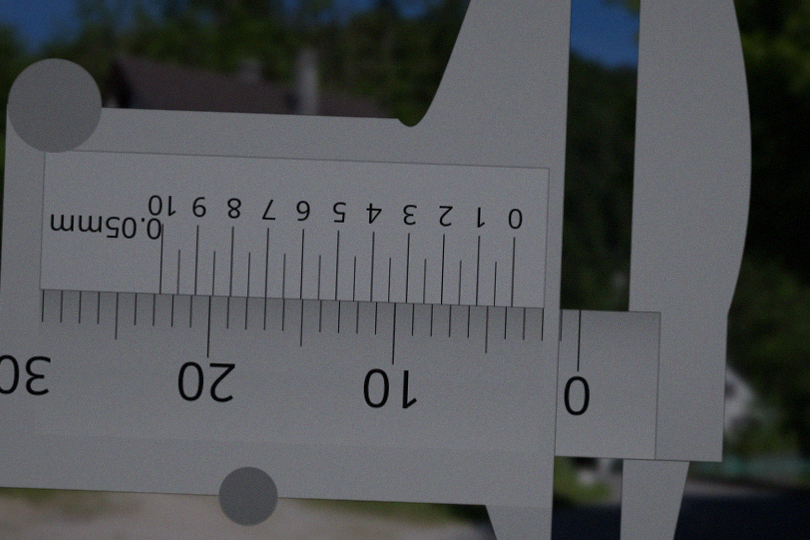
value=3.7 unit=mm
